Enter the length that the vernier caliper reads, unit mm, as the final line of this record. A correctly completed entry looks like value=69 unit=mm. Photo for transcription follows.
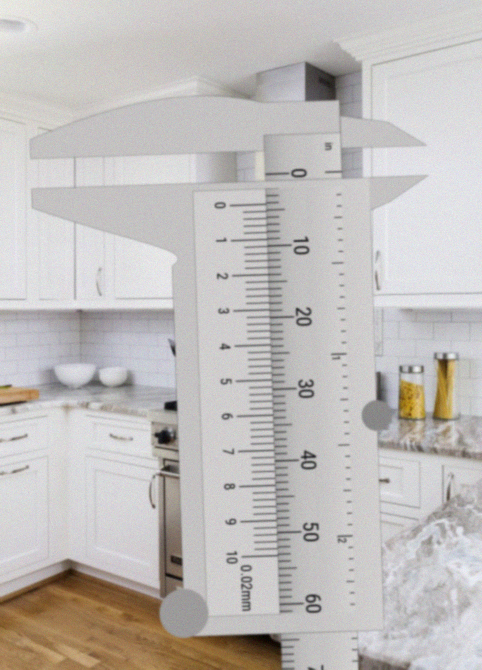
value=4.2 unit=mm
